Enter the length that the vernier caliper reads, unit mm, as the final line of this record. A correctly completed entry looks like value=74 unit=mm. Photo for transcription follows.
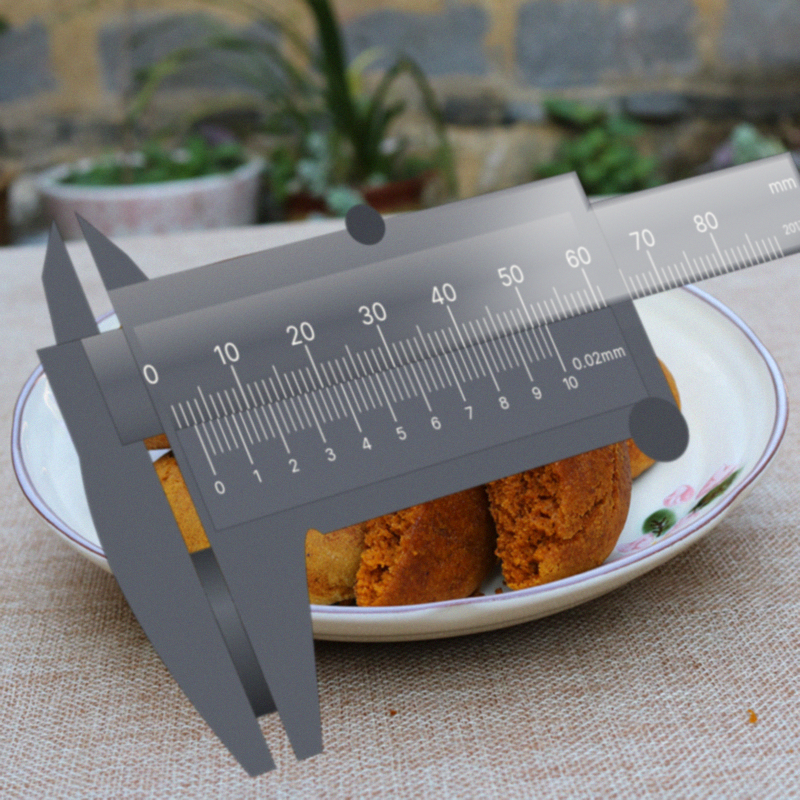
value=2.8 unit=mm
